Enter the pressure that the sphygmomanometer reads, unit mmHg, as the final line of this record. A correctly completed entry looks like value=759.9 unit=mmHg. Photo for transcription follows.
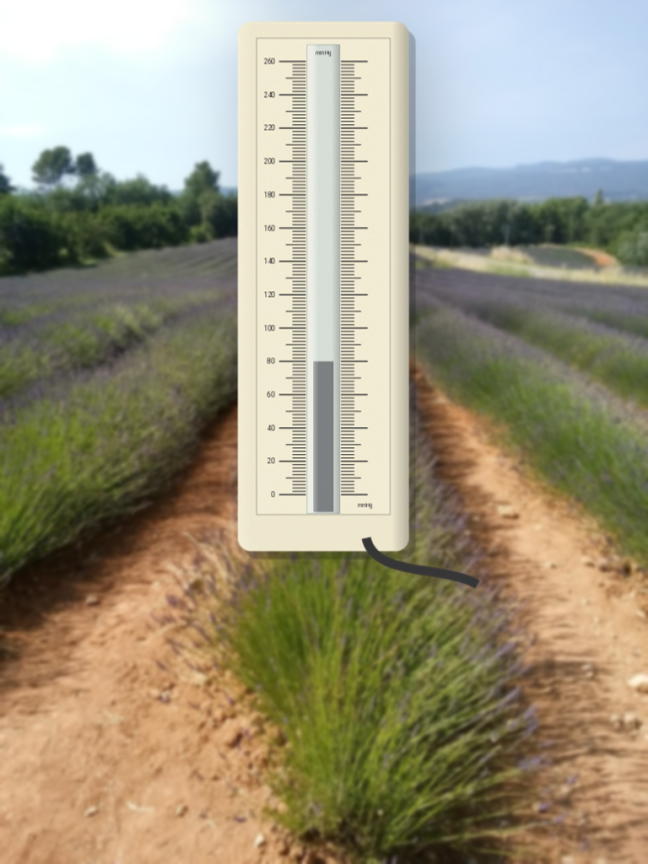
value=80 unit=mmHg
